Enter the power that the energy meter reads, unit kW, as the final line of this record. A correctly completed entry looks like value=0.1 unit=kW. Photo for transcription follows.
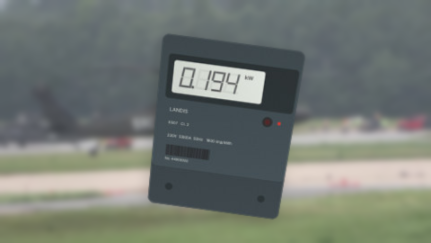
value=0.194 unit=kW
